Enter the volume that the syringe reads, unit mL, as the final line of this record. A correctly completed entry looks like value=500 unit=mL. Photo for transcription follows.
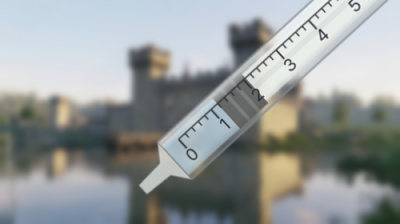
value=1.2 unit=mL
